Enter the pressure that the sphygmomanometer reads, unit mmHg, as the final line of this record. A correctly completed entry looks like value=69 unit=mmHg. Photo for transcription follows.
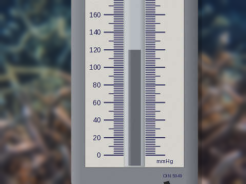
value=120 unit=mmHg
